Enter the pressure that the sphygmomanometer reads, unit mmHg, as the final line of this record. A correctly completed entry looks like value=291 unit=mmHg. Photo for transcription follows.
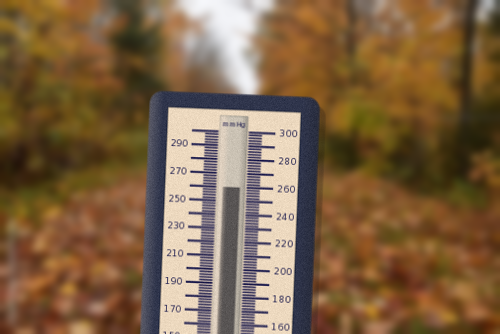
value=260 unit=mmHg
